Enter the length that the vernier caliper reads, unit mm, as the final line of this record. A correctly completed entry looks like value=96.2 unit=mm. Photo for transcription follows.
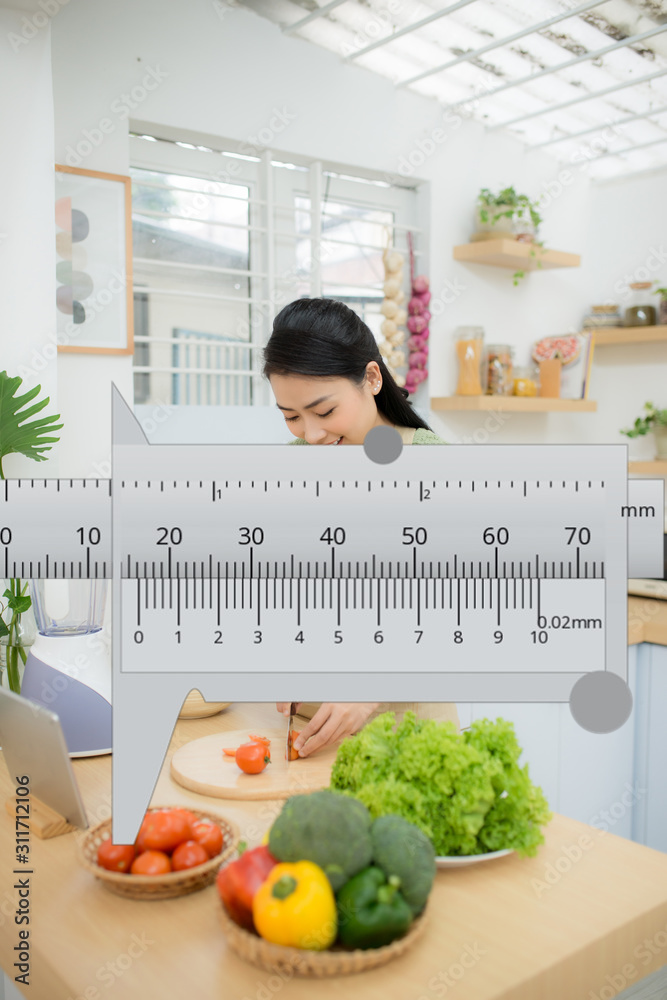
value=16.2 unit=mm
